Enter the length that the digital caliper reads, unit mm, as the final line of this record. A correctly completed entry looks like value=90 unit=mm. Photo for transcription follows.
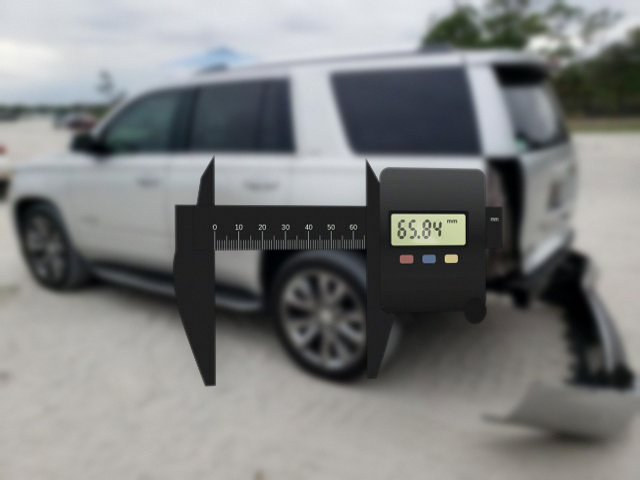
value=65.84 unit=mm
